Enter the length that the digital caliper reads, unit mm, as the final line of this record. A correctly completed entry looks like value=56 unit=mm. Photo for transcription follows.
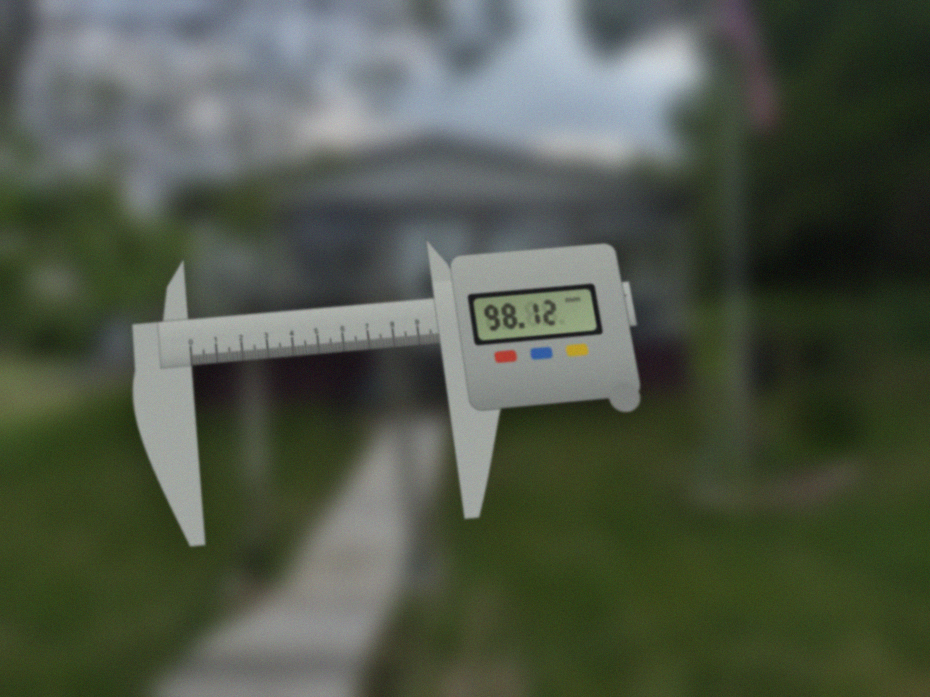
value=98.12 unit=mm
